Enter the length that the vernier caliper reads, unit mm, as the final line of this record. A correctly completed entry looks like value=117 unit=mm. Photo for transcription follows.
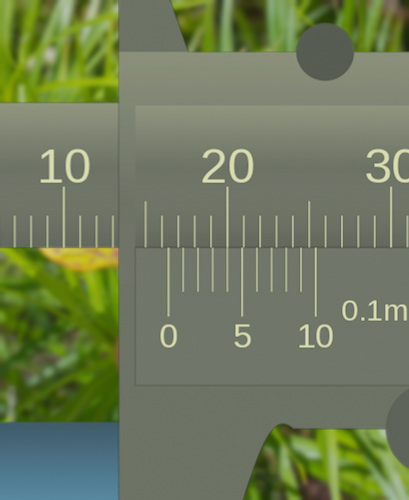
value=16.4 unit=mm
